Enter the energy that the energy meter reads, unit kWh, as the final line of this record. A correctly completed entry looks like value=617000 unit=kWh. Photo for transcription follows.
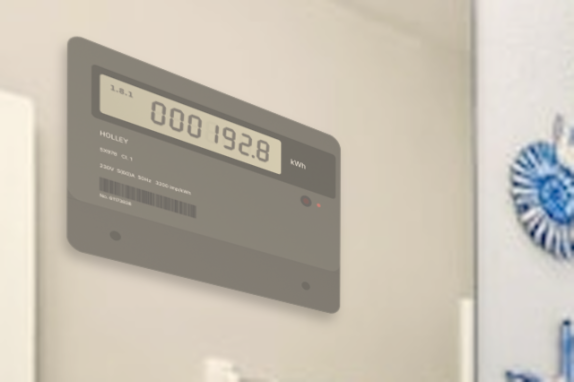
value=192.8 unit=kWh
